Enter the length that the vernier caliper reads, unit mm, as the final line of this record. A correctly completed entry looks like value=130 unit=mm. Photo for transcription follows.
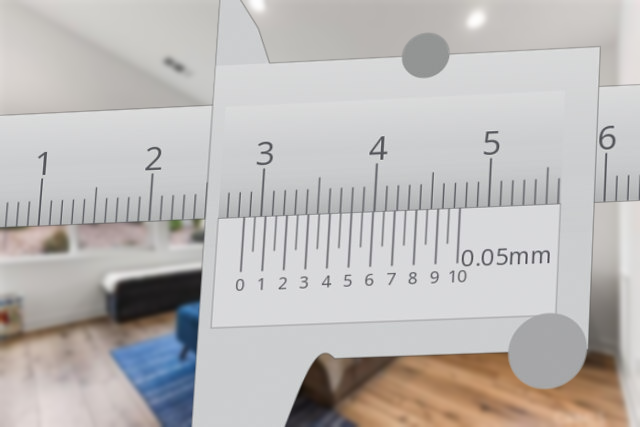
value=28.5 unit=mm
